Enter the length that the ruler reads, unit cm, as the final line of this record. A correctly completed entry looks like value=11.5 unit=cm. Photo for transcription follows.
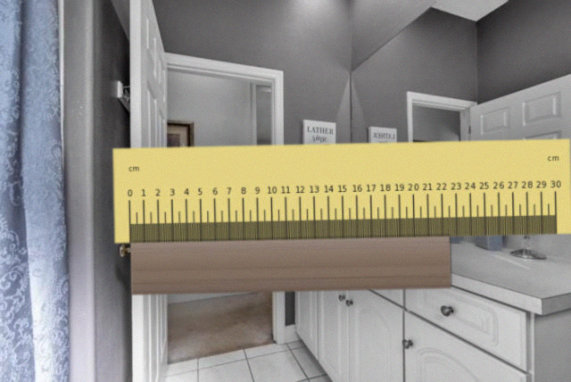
value=22.5 unit=cm
